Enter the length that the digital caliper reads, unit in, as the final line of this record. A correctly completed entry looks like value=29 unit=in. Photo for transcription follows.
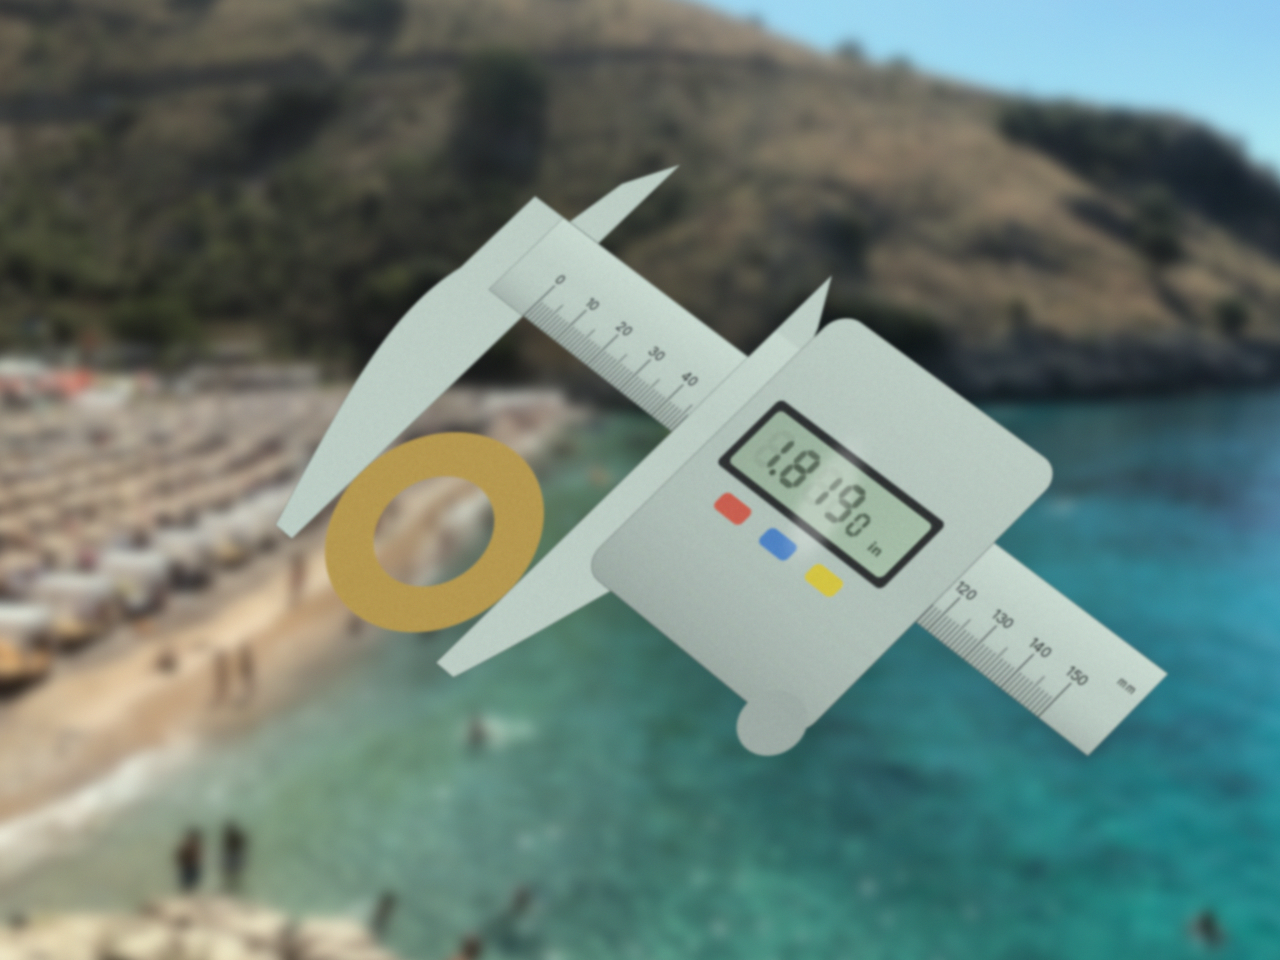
value=1.8190 unit=in
